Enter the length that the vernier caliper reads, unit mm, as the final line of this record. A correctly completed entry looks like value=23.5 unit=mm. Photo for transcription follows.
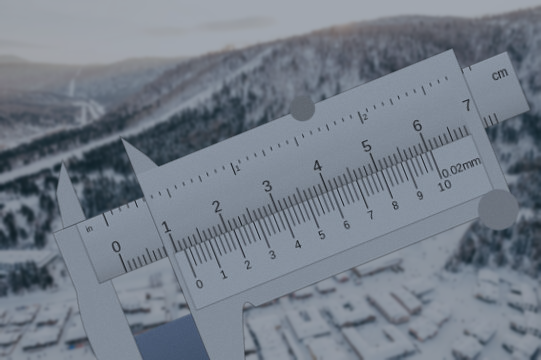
value=11.5 unit=mm
